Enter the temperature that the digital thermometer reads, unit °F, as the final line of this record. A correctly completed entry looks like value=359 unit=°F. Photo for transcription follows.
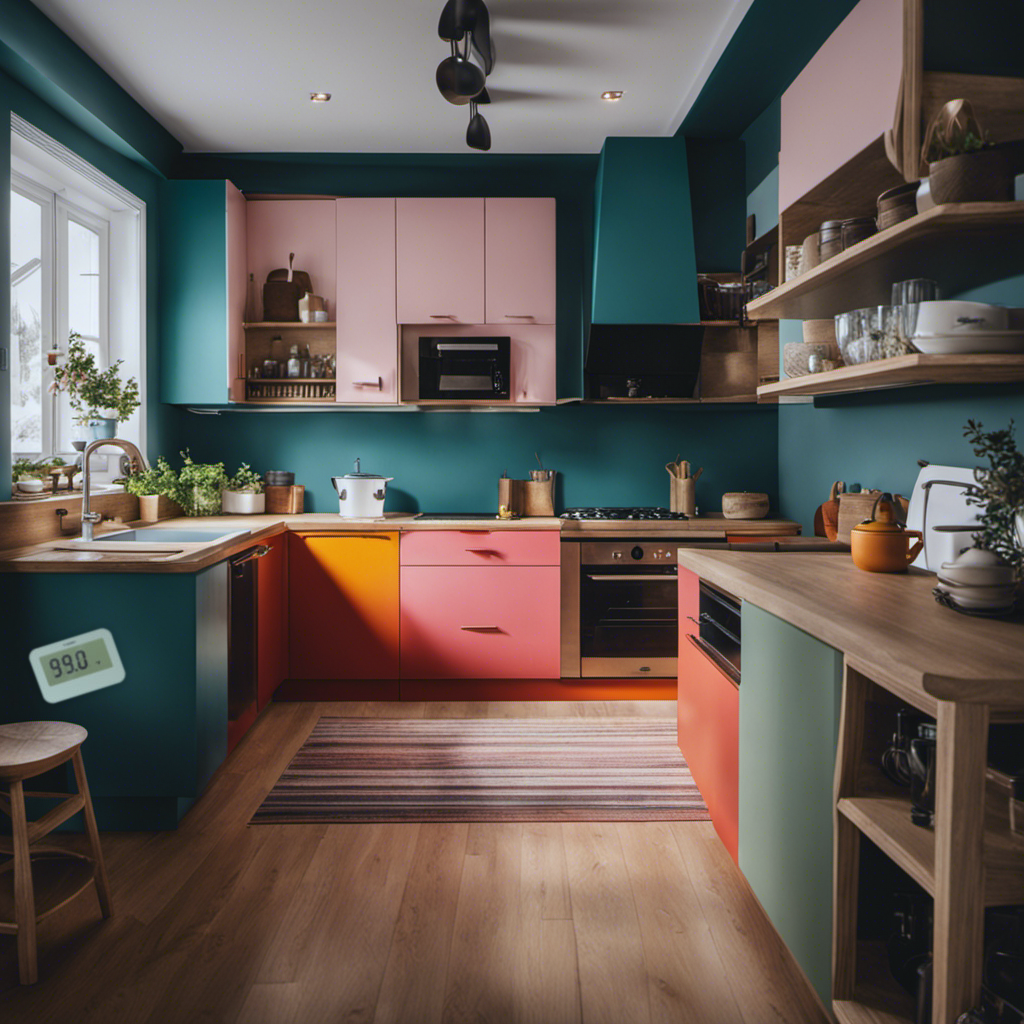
value=99.0 unit=°F
